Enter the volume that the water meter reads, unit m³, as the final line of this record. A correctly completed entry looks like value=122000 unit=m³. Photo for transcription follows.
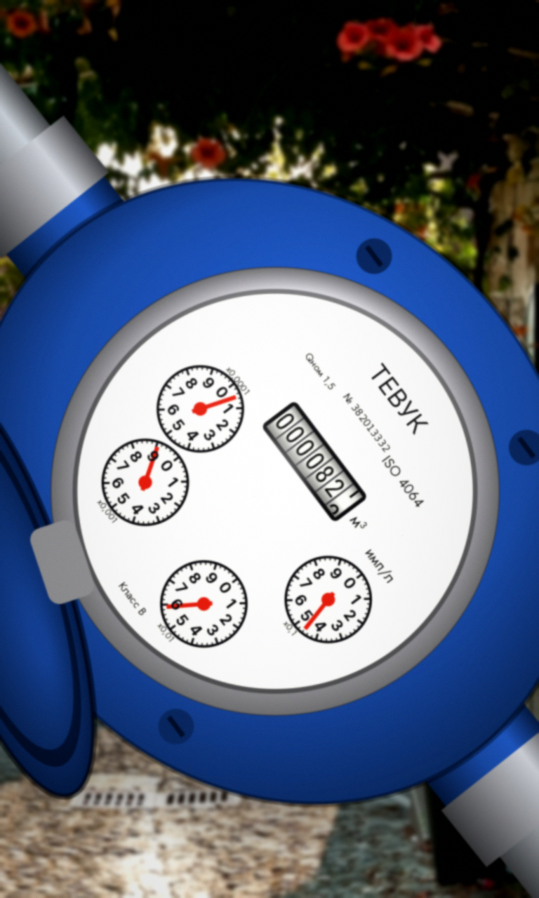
value=821.4590 unit=m³
